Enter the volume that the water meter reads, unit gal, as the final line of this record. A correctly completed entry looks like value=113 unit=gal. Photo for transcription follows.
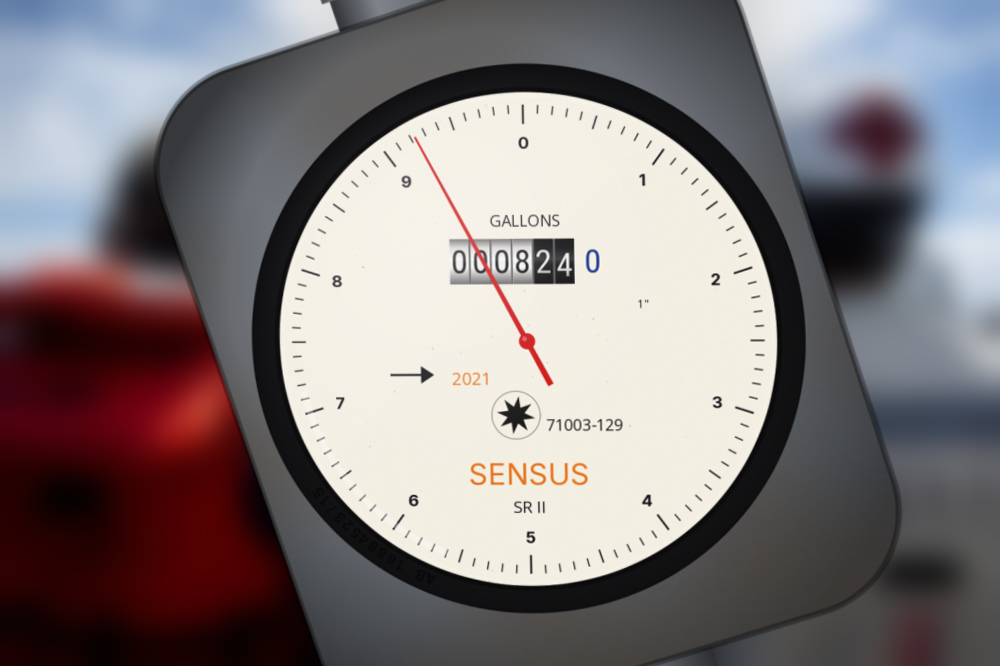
value=8239.2 unit=gal
